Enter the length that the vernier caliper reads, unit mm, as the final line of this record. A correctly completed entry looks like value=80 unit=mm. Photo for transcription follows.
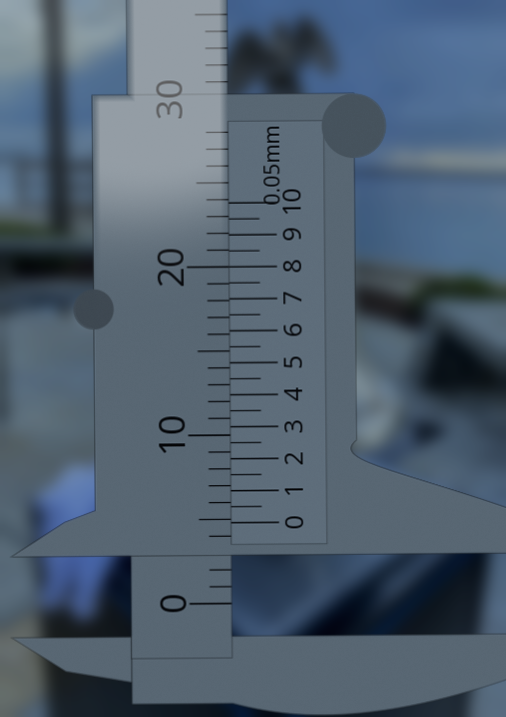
value=4.8 unit=mm
